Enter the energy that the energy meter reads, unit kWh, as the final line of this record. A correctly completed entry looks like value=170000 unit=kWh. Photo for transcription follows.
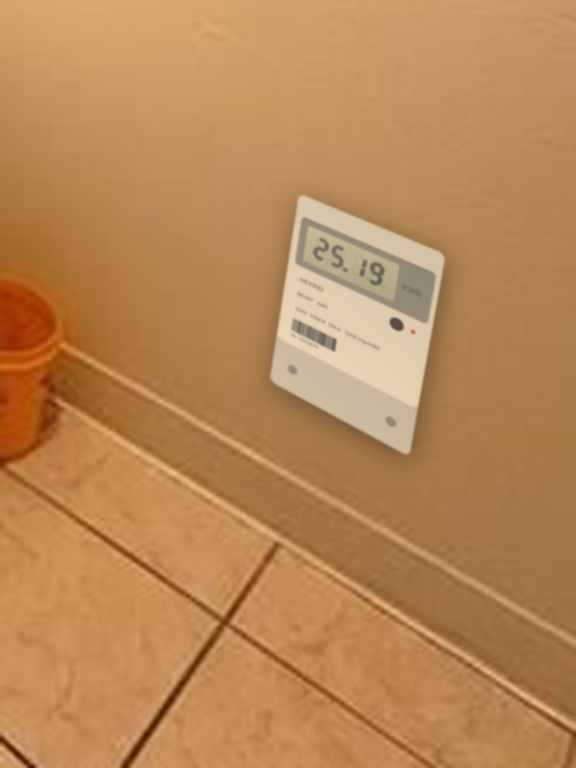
value=25.19 unit=kWh
